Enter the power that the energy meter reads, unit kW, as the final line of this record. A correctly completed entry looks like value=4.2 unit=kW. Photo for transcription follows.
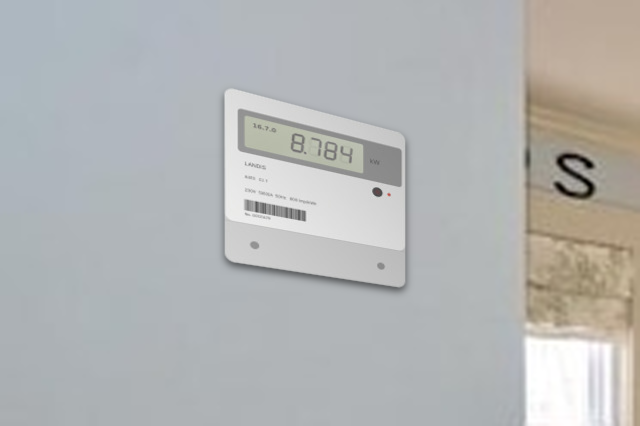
value=8.784 unit=kW
